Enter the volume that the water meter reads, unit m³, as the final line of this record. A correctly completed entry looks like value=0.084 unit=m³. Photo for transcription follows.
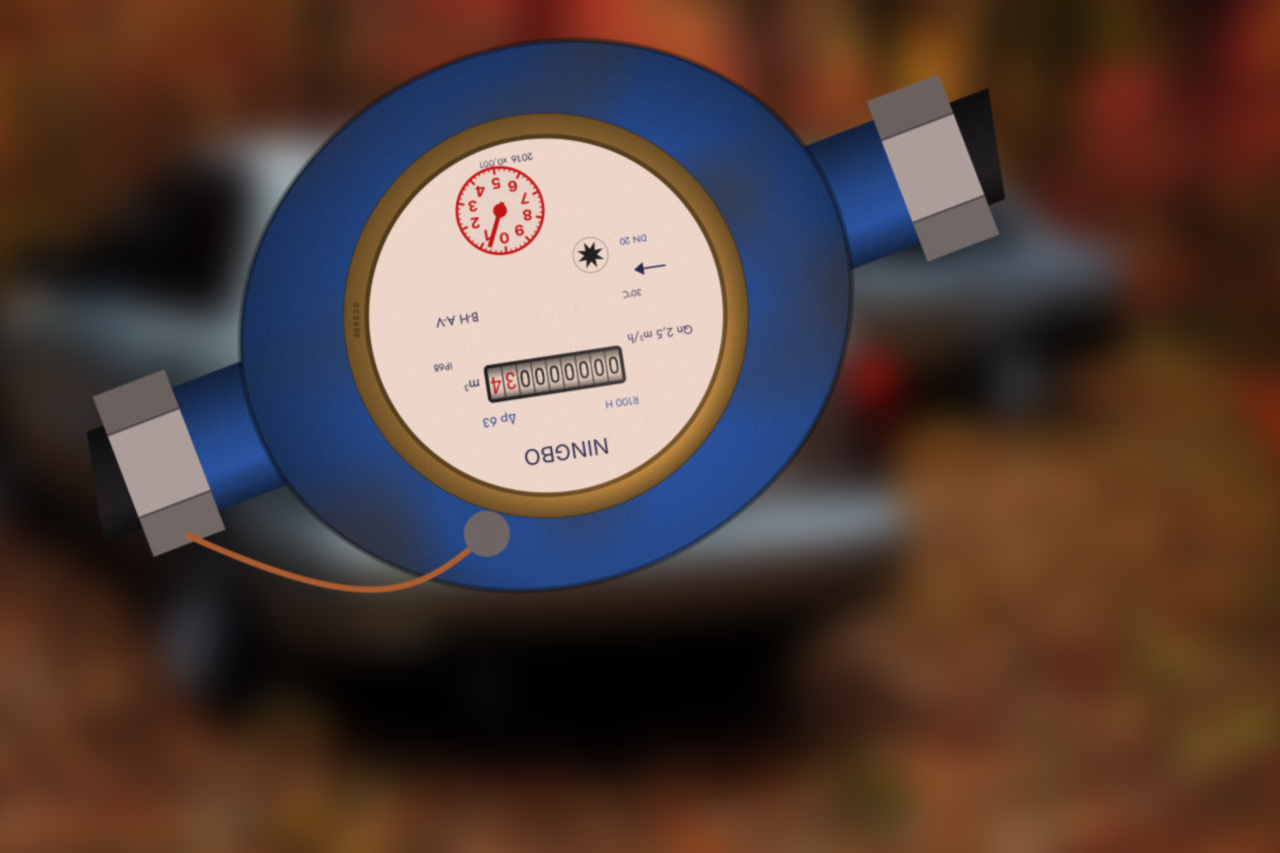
value=0.340 unit=m³
